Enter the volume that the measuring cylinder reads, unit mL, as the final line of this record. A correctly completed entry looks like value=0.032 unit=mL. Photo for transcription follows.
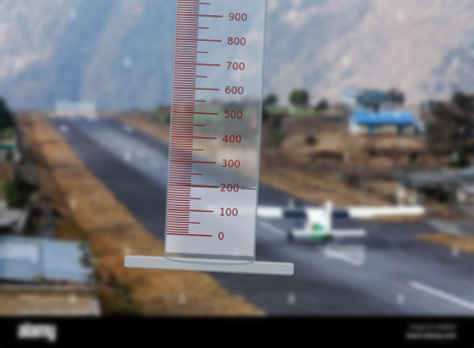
value=200 unit=mL
